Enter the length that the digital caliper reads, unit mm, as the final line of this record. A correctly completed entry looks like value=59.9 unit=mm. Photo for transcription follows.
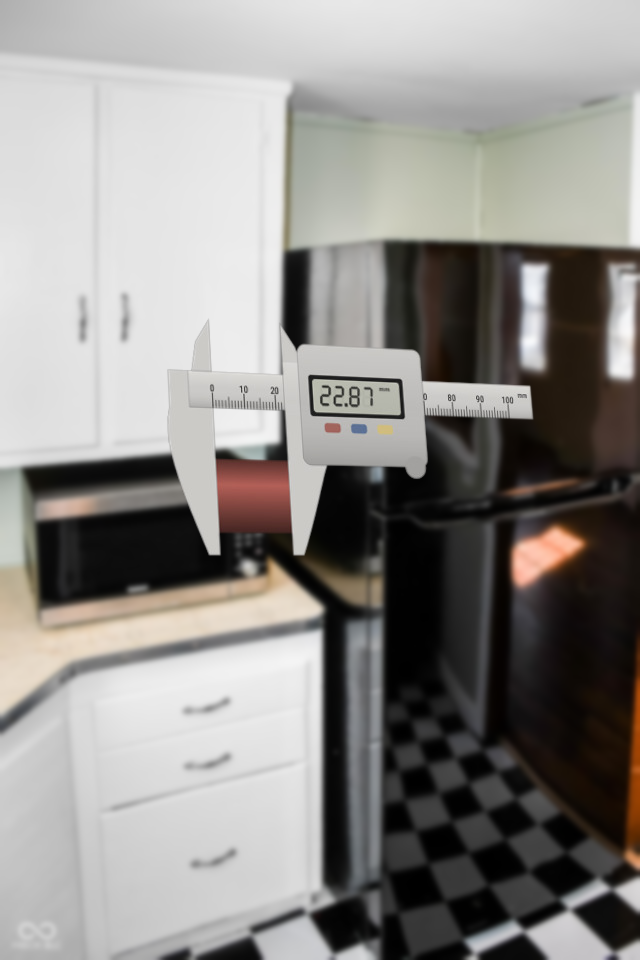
value=22.87 unit=mm
